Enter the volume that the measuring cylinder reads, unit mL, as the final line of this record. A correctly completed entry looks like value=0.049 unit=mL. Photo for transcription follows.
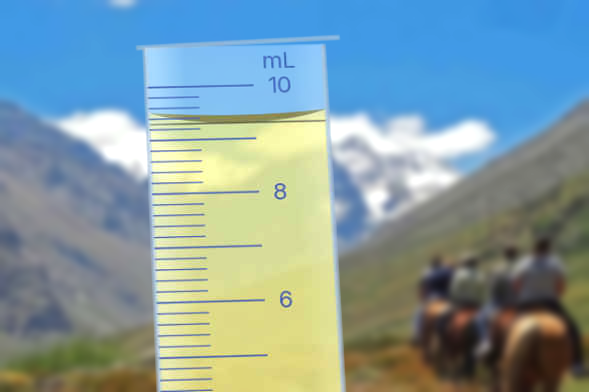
value=9.3 unit=mL
